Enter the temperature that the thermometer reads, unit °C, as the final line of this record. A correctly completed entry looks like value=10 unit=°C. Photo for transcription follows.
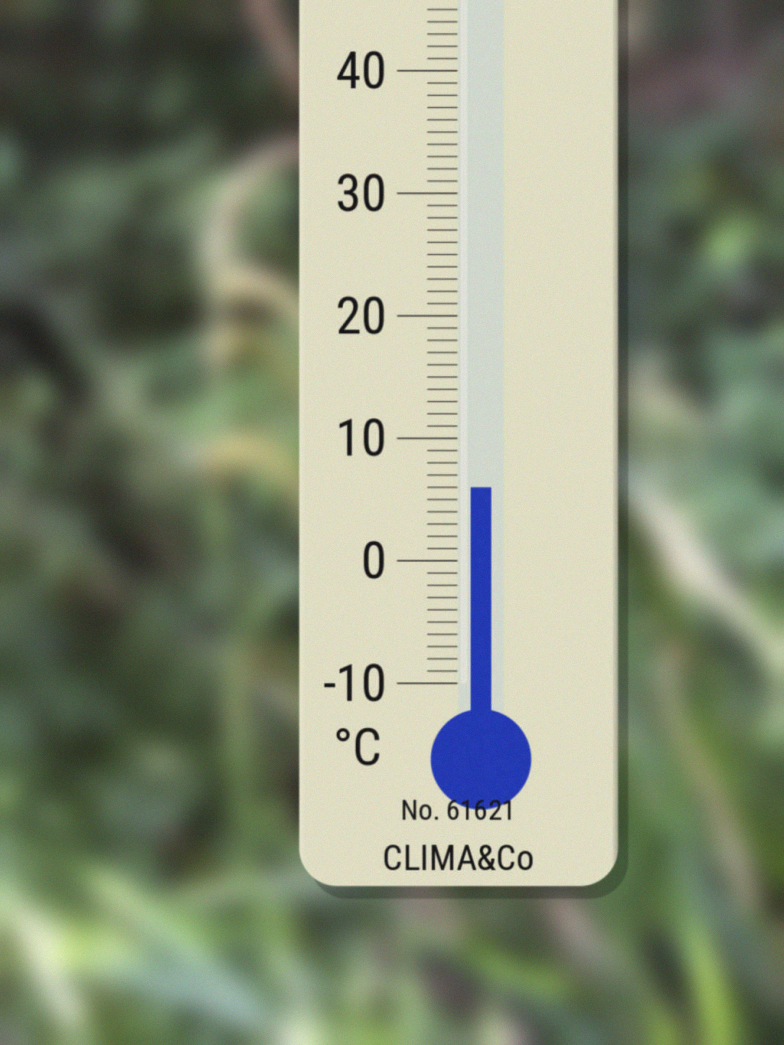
value=6 unit=°C
